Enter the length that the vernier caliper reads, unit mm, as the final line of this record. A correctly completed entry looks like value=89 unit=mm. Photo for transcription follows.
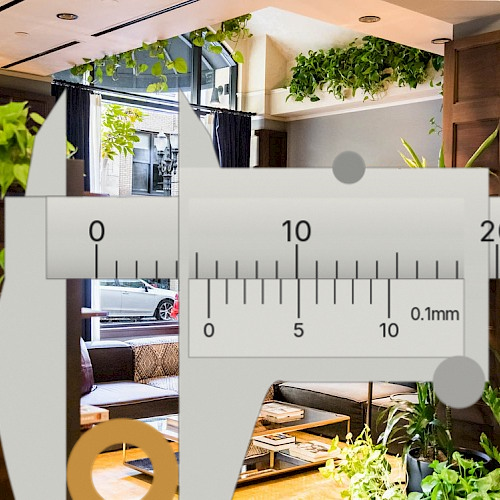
value=5.6 unit=mm
